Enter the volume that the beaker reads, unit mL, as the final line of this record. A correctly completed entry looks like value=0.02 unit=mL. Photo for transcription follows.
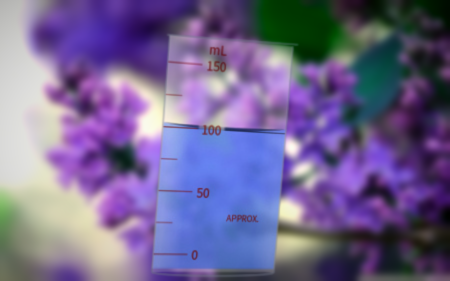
value=100 unit=mL
